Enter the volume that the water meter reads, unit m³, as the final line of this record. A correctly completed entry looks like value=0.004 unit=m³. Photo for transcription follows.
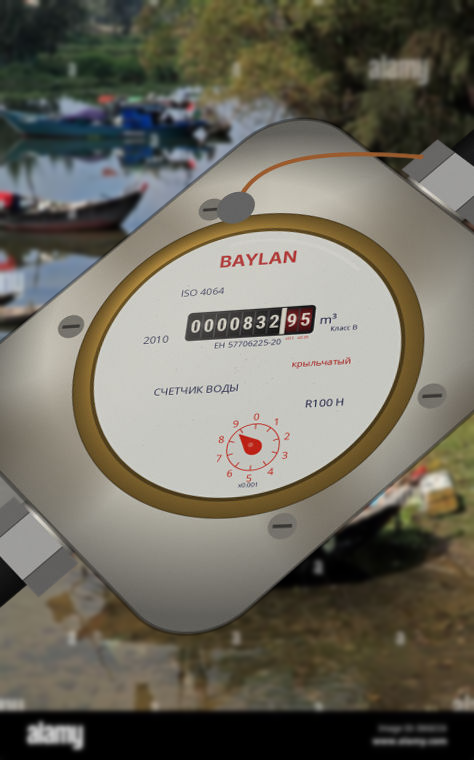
value=832.958 unit=m³
